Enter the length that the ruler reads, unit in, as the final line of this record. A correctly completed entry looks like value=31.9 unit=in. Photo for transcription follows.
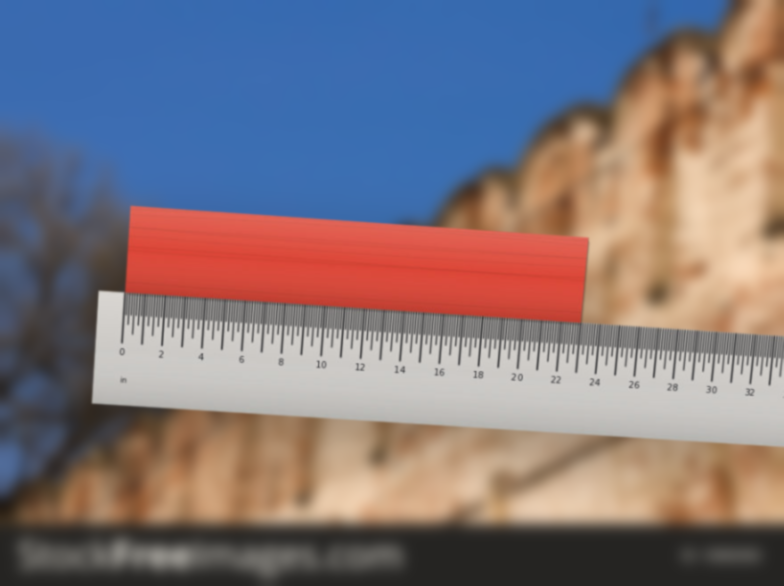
value=23 unit=in
